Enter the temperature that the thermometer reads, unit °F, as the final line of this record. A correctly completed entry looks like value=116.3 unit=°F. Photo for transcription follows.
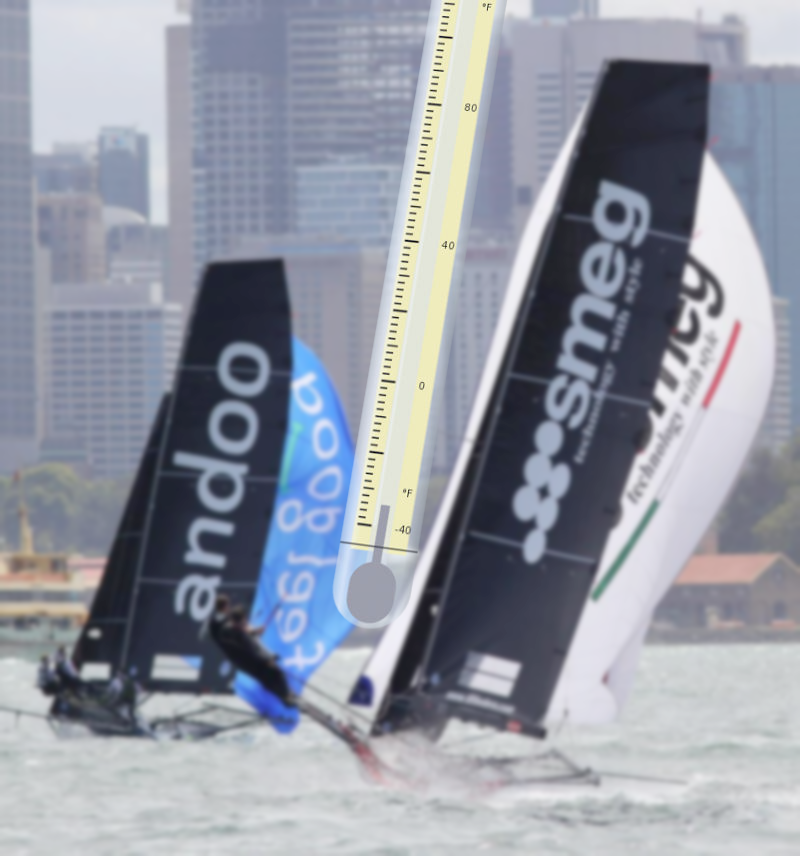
value=-34 unit=°F
